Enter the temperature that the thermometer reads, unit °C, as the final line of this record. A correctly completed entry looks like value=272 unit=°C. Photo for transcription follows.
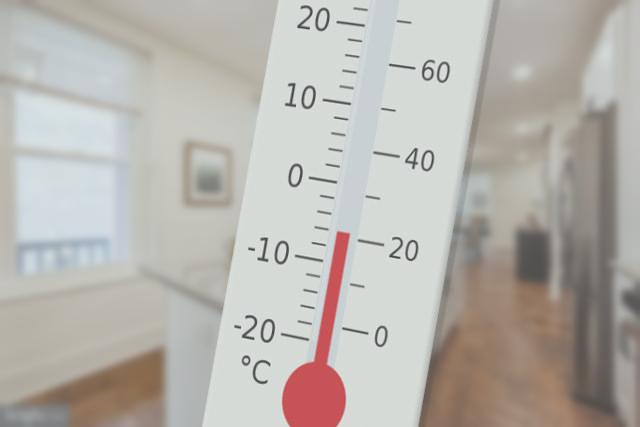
value=-6 unit=°C
